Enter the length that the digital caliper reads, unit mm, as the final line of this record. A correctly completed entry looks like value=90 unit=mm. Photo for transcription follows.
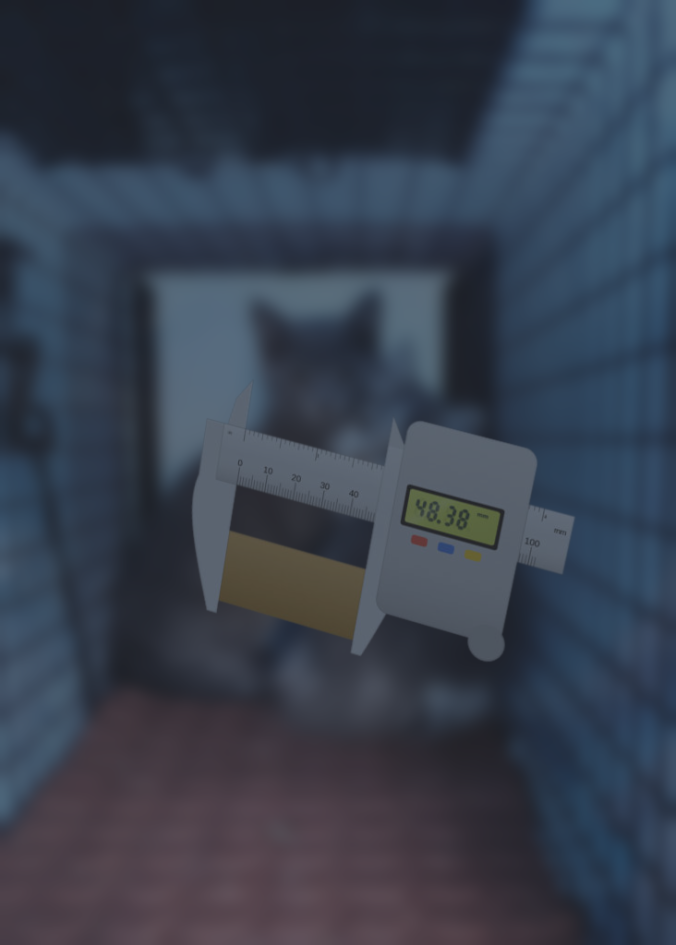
value=48.38 unit=mm
